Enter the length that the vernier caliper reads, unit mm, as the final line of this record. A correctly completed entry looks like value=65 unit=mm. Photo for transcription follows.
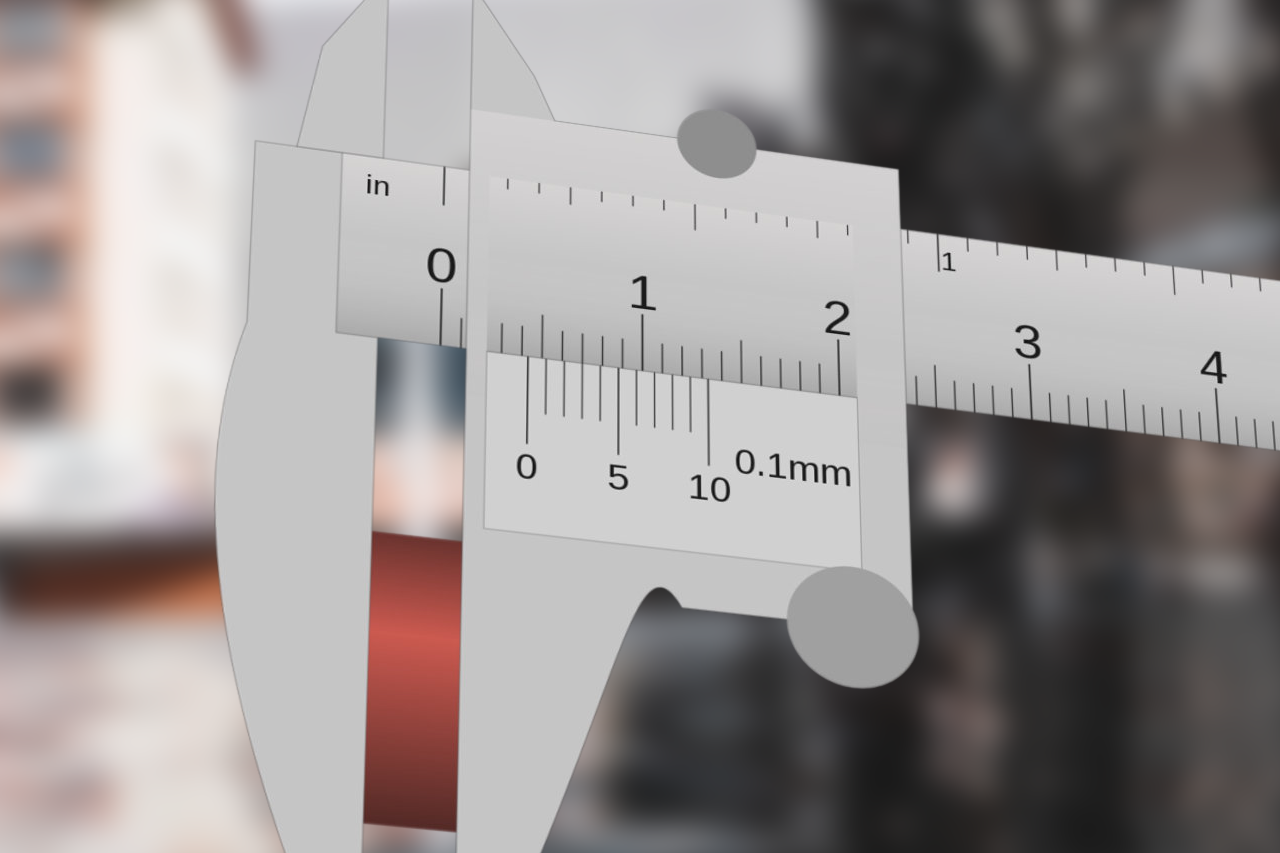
value=4.3 unit=mm
